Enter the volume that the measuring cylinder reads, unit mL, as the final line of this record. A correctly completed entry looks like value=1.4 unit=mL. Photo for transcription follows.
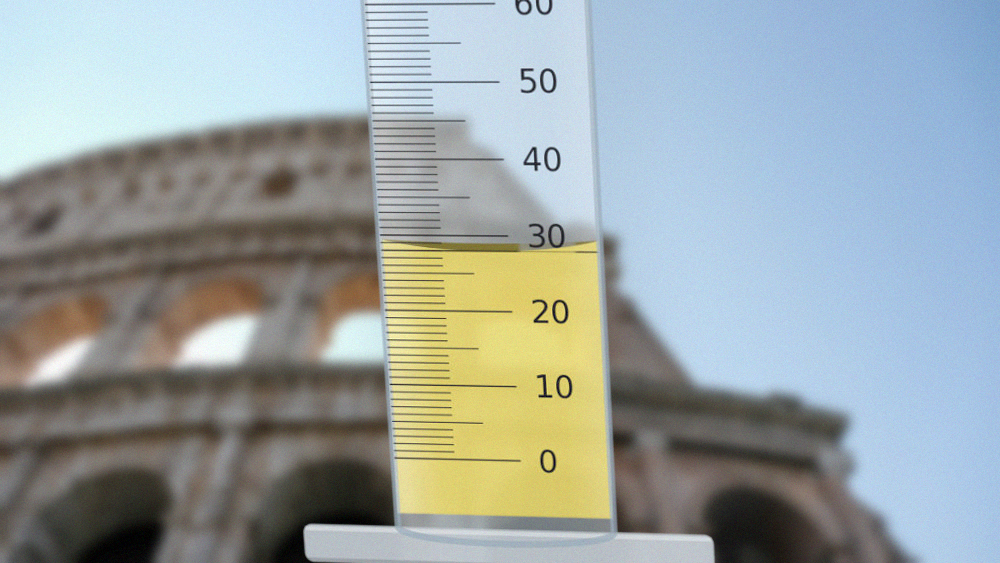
value=28 unit=mL
